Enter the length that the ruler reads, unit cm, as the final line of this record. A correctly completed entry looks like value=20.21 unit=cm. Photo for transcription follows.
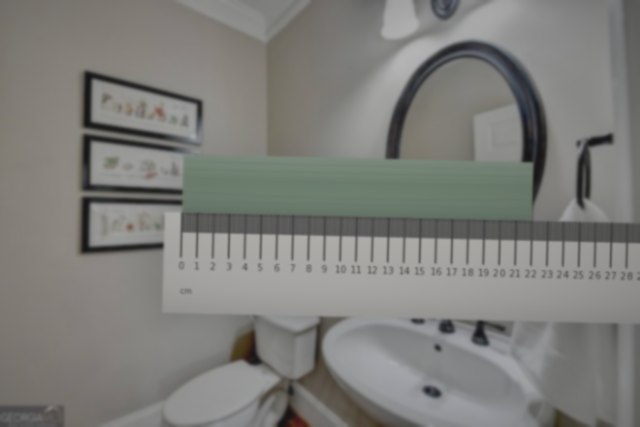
value=22 unit=cm
